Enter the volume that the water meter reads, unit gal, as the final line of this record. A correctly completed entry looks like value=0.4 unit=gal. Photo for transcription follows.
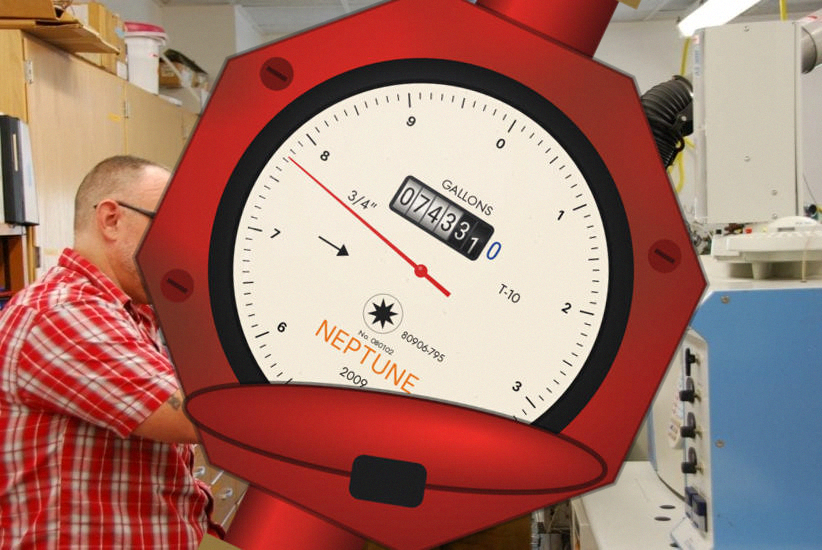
value=743307.7 unit=gal
